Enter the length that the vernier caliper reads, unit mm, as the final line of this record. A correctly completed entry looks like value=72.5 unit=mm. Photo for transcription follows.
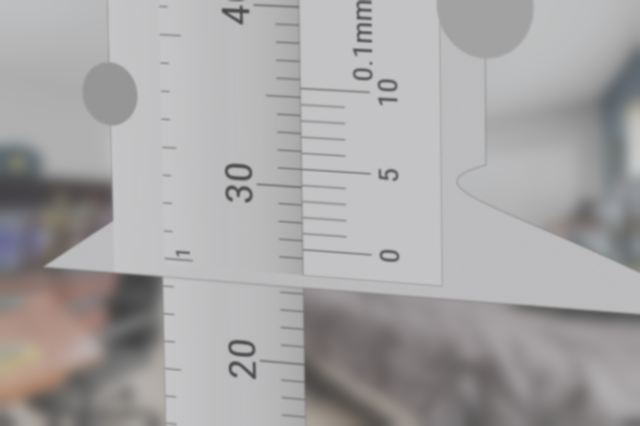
value=26.5 unit=mm
